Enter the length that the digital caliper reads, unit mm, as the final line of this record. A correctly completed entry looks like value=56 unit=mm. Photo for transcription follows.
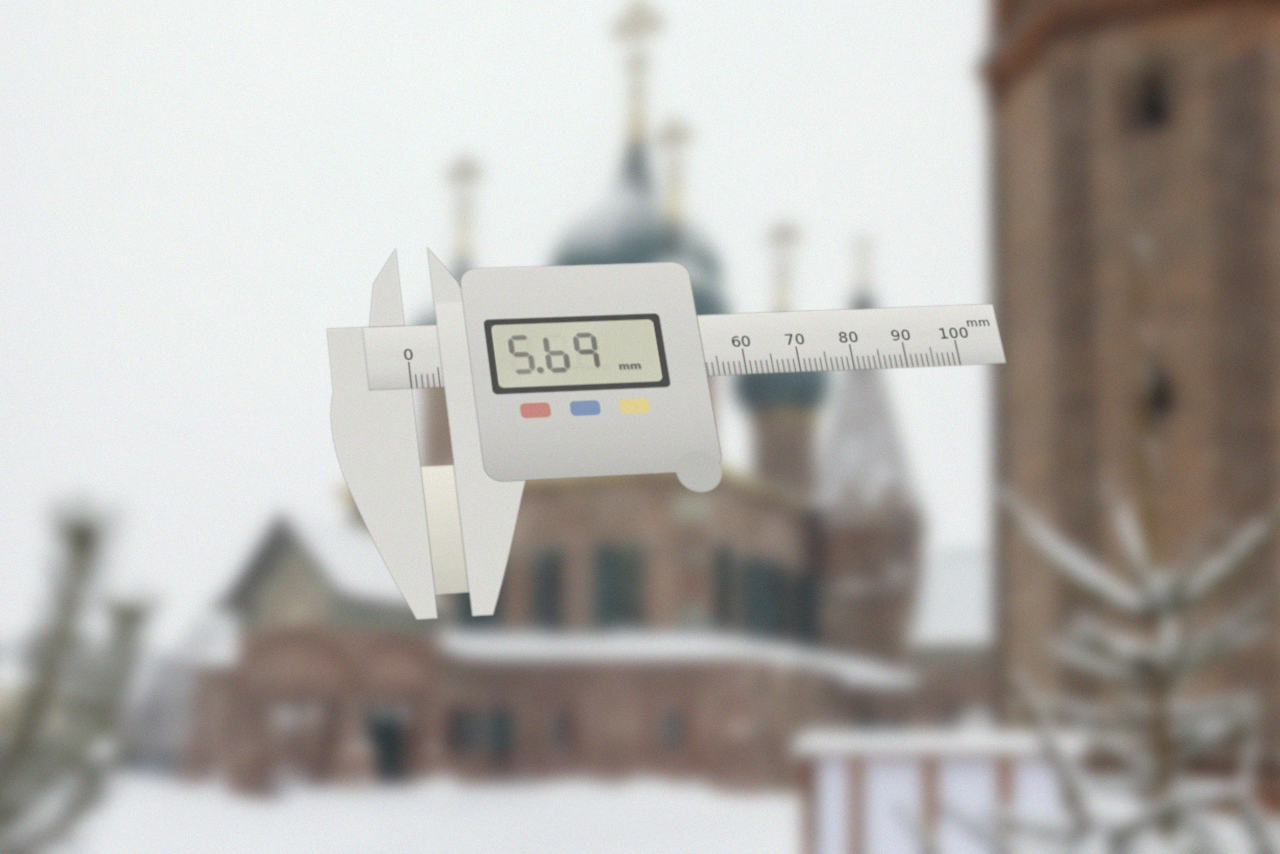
value=5.69 unit=mm
